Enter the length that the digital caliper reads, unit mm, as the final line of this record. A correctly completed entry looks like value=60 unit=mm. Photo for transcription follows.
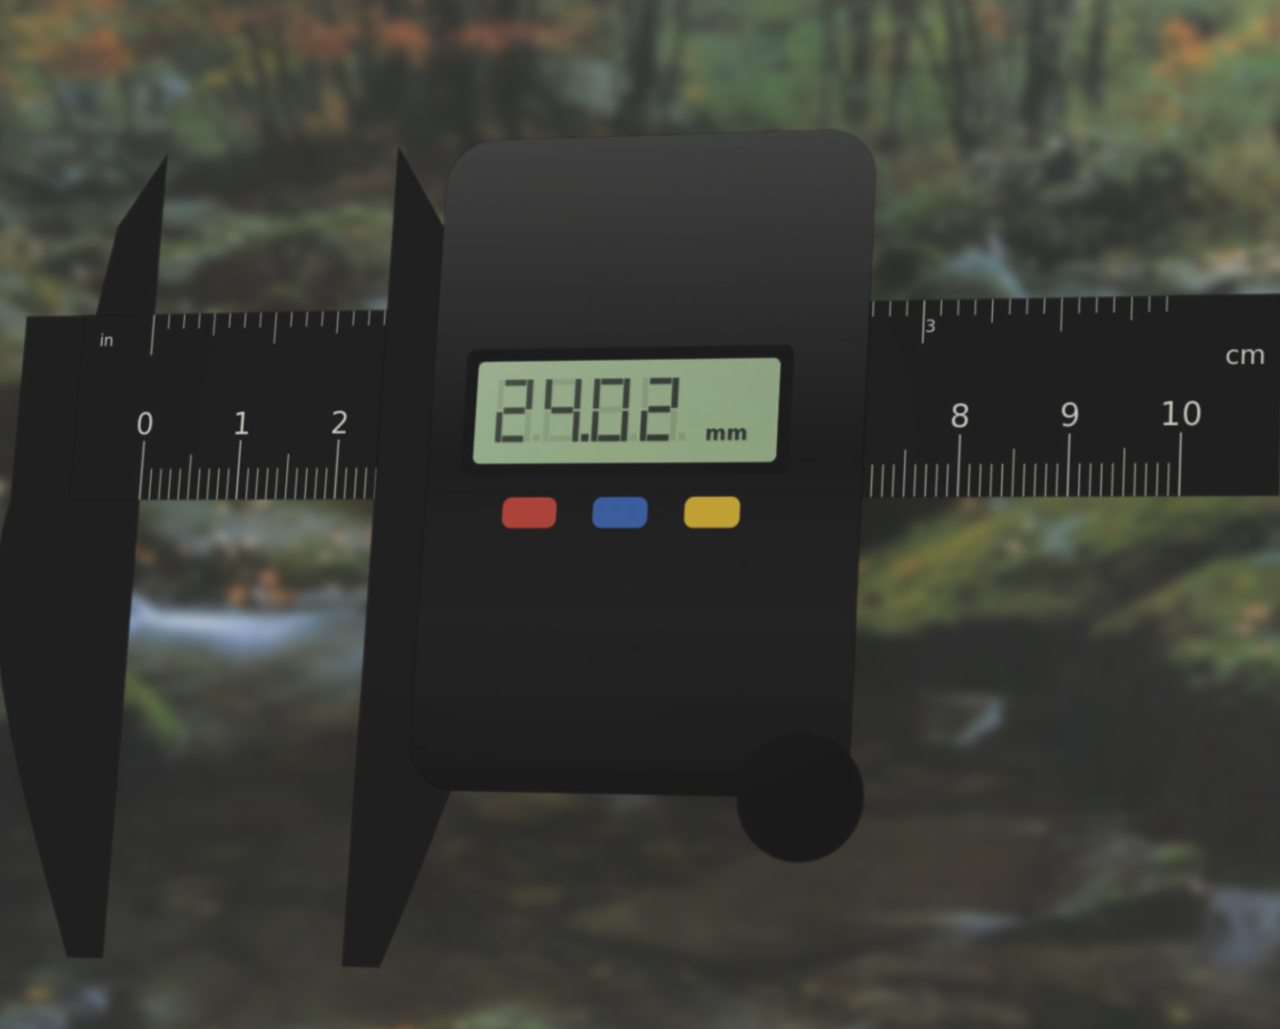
value=24.02 unit=mm
